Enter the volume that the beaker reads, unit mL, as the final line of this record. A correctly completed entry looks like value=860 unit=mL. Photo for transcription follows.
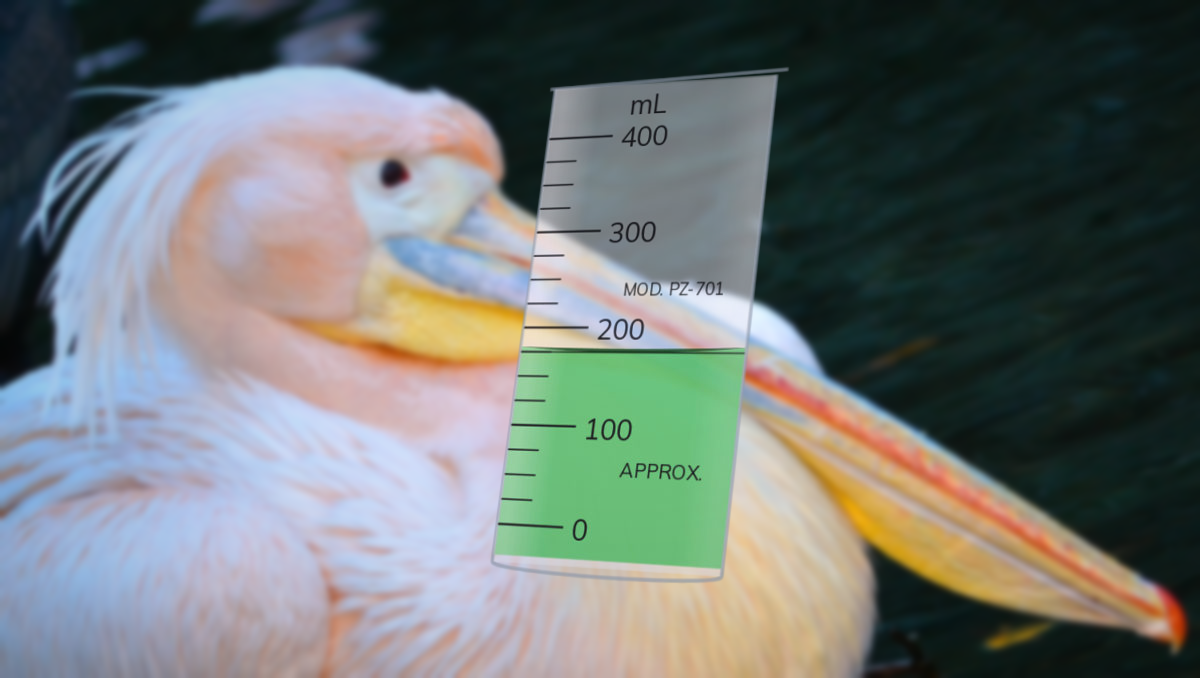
value=175 unit=mL
